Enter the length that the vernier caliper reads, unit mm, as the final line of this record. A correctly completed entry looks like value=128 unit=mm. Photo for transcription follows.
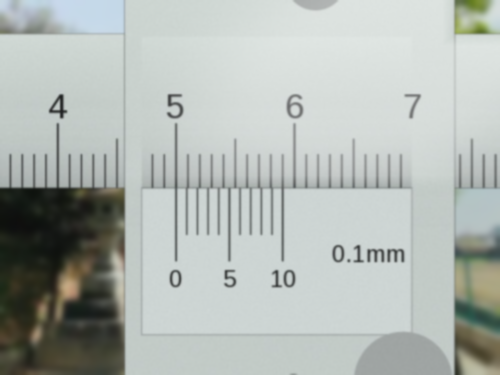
value=50.0 unit=mm
